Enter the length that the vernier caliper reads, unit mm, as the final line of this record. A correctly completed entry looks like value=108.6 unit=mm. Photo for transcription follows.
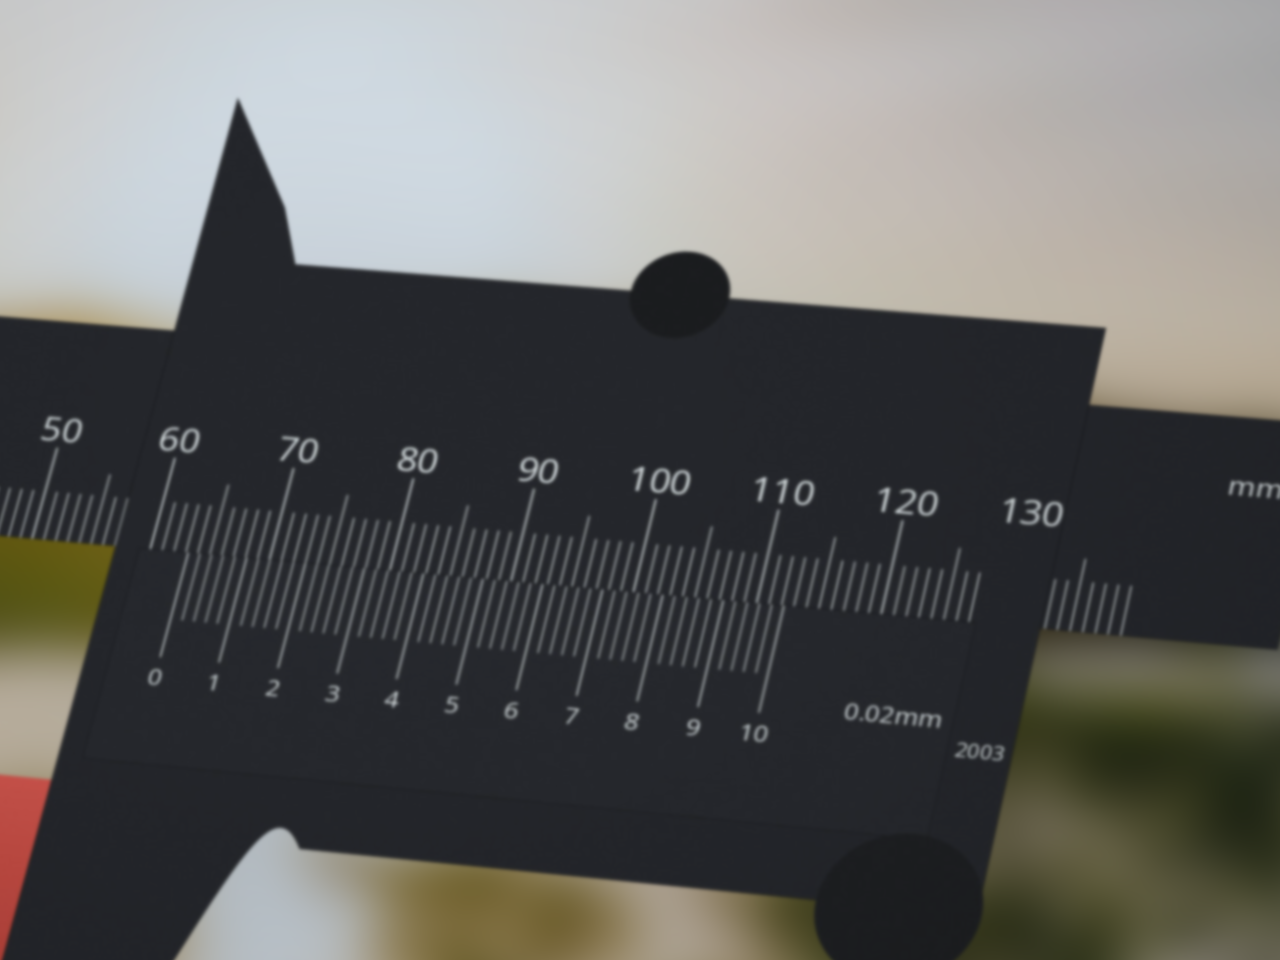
value=63.2 unit=mm
